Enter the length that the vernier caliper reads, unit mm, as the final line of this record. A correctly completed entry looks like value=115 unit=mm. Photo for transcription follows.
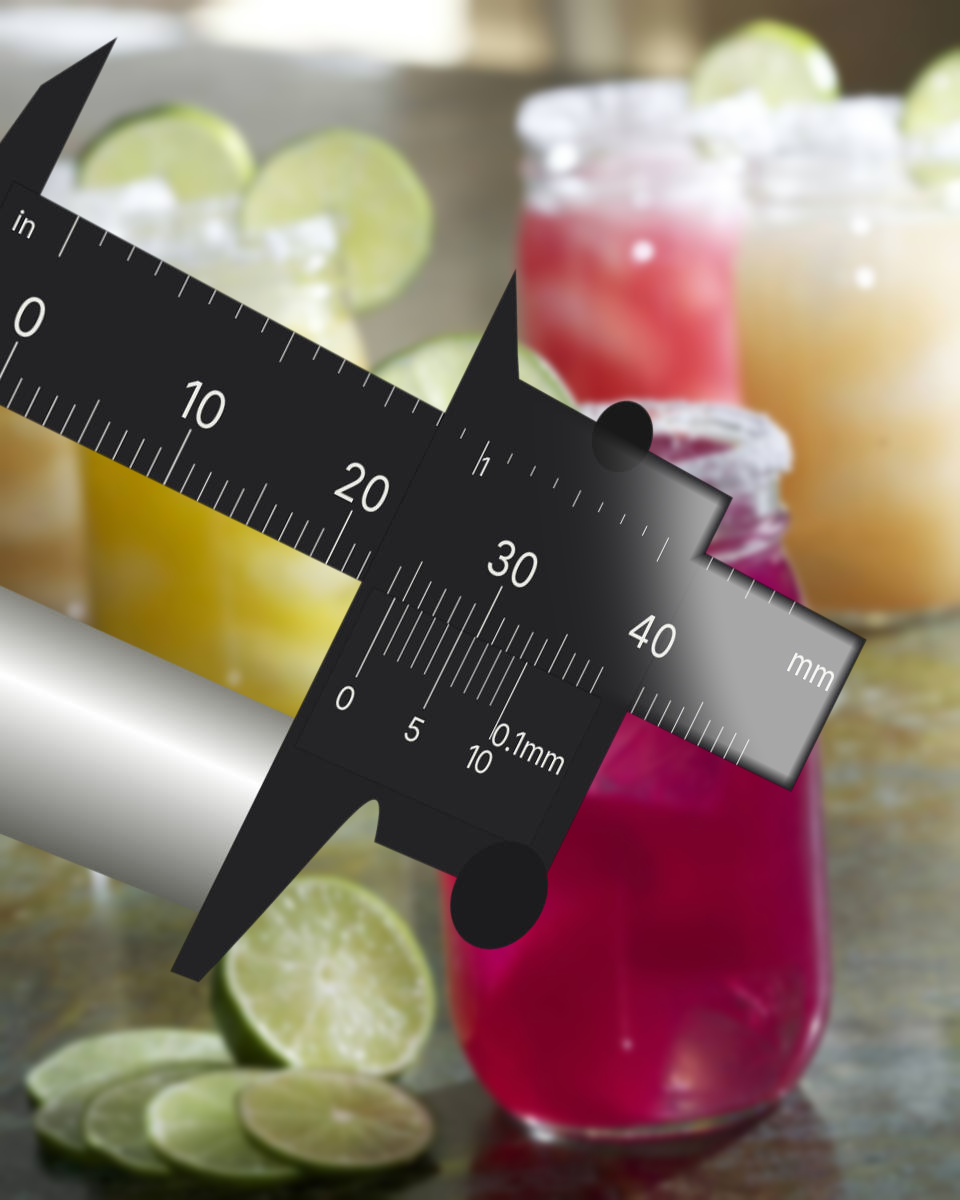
value=24.5 unit=mm
